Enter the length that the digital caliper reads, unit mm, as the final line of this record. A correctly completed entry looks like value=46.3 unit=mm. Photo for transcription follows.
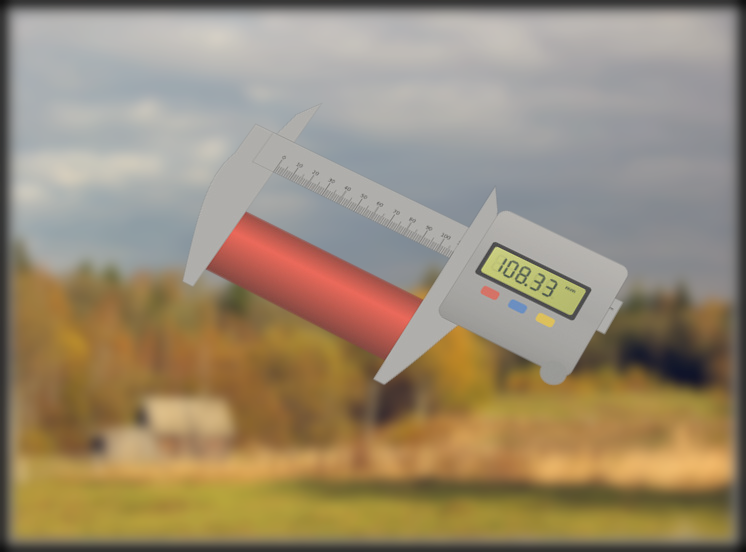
value=108.33 unit=mm
